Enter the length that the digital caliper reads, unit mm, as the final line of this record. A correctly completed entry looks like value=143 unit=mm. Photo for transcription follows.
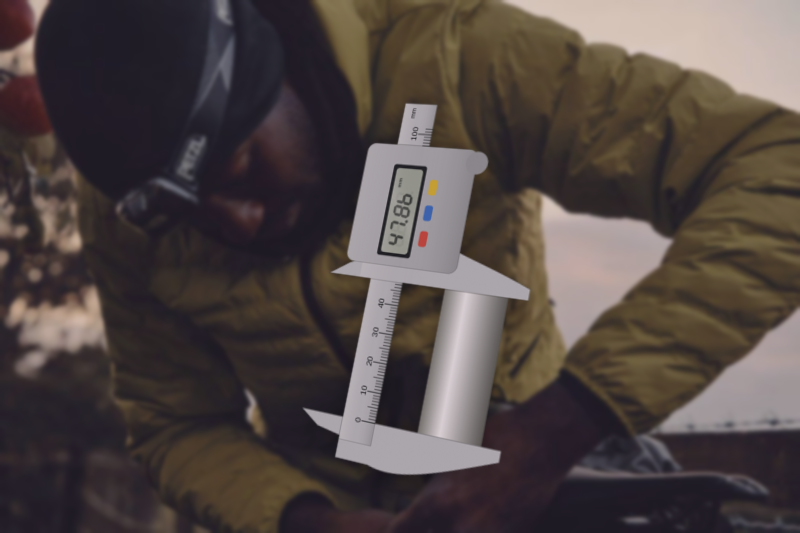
value=47.86 unit=mm
